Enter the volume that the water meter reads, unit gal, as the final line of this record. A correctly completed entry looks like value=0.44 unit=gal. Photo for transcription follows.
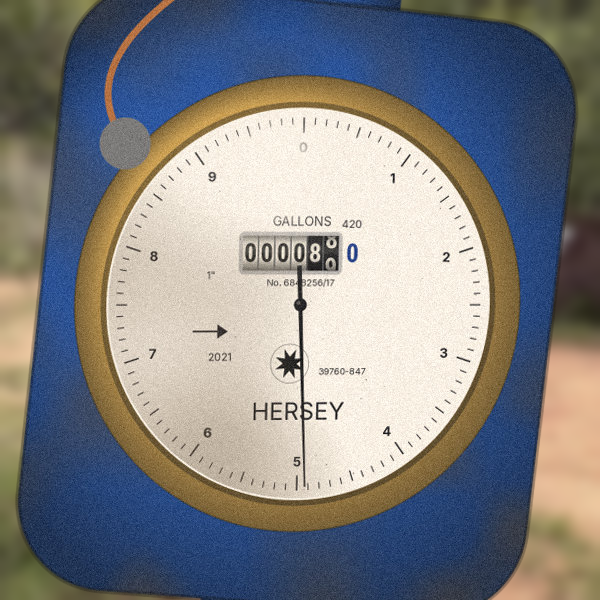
value=884.9 unit=gal
